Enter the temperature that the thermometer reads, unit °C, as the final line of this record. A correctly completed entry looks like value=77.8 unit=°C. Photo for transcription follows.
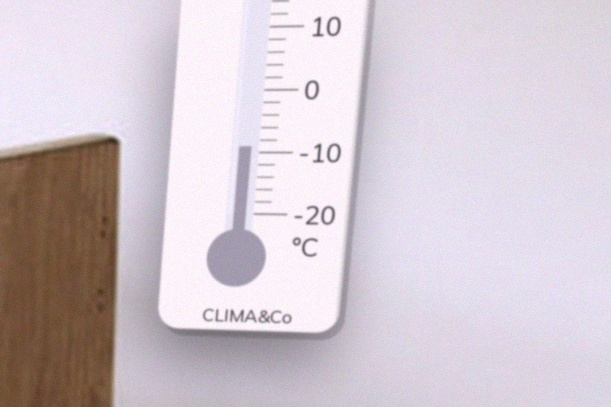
value=-9 unit=°C
